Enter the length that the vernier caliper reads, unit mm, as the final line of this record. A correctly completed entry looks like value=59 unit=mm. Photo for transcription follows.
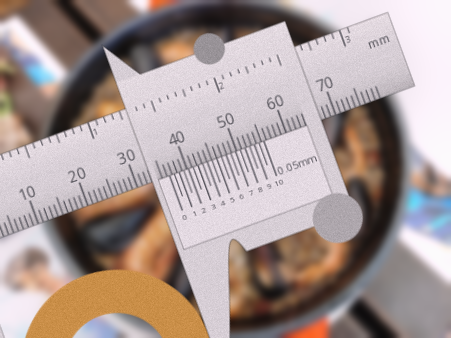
value=36.5 unit=mm
